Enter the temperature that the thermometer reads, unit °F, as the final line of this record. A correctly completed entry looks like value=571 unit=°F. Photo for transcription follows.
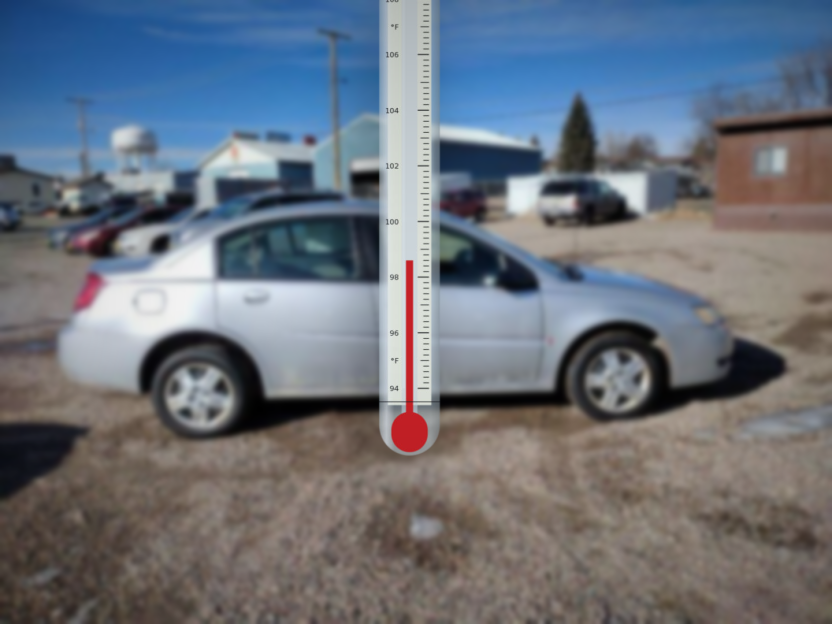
value=98.6 unit=°F
